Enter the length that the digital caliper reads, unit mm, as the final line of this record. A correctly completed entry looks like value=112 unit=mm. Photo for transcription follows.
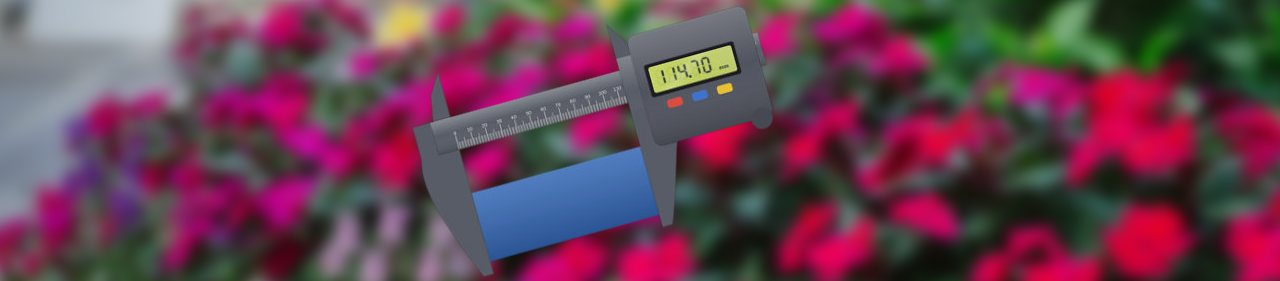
value=114.70 unit=mm
